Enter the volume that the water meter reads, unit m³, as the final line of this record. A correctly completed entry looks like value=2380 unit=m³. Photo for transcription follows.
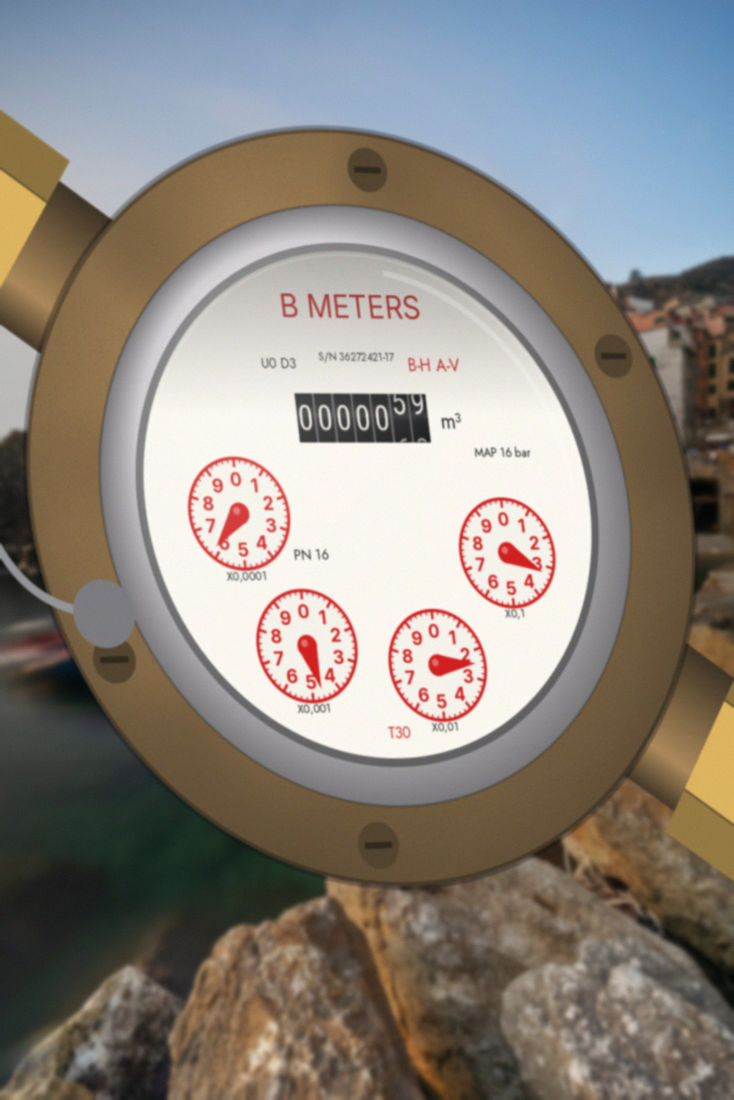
value=59.3246 unit=m³
